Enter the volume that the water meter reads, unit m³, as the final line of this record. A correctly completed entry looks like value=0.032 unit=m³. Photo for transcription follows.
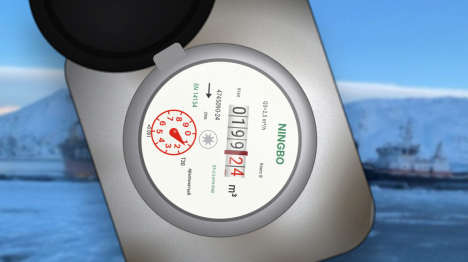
value=199.241 unit=m³
